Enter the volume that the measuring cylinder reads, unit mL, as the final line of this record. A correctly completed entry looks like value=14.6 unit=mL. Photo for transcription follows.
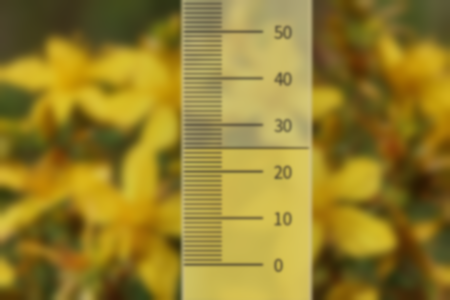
value=25 unit=mL
